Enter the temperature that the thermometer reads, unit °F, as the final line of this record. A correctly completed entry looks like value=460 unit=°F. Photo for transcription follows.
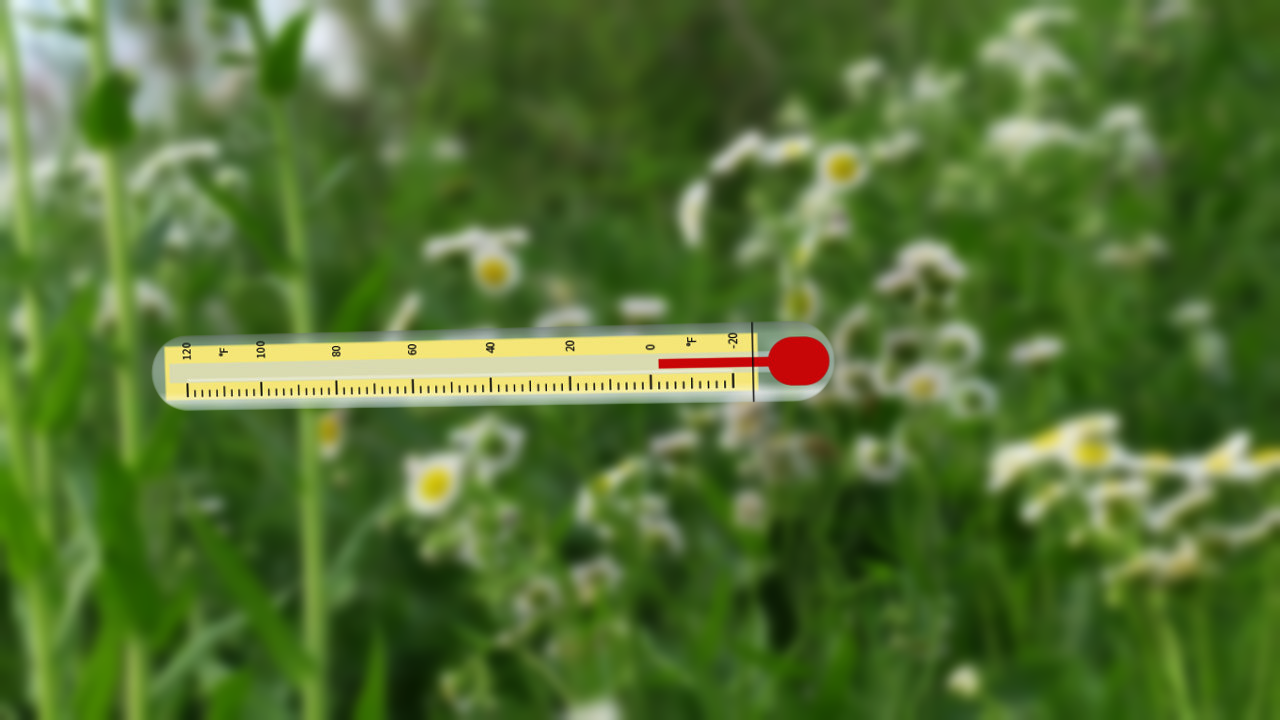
value=-2 unit=°F
